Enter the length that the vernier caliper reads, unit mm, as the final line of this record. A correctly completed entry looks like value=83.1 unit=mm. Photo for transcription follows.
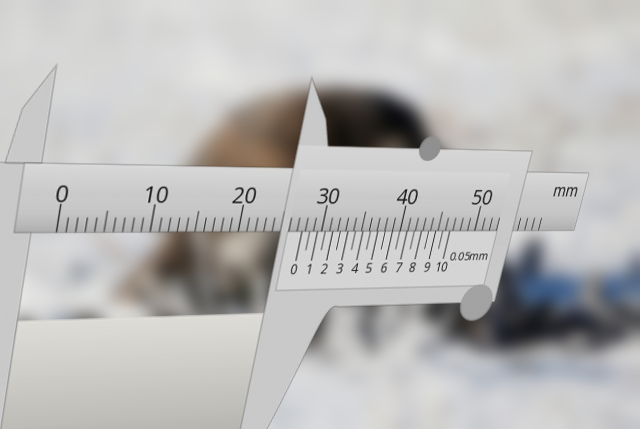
value=27.6 unit=mm
